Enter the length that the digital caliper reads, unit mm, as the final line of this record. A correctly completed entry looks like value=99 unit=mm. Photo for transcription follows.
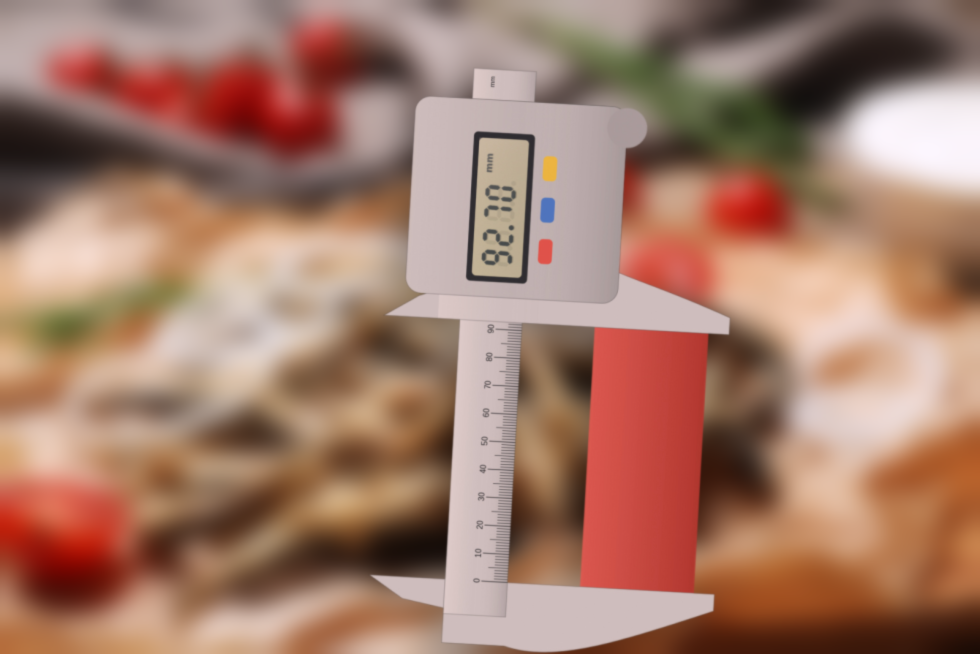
value=92.70 unit=mm
